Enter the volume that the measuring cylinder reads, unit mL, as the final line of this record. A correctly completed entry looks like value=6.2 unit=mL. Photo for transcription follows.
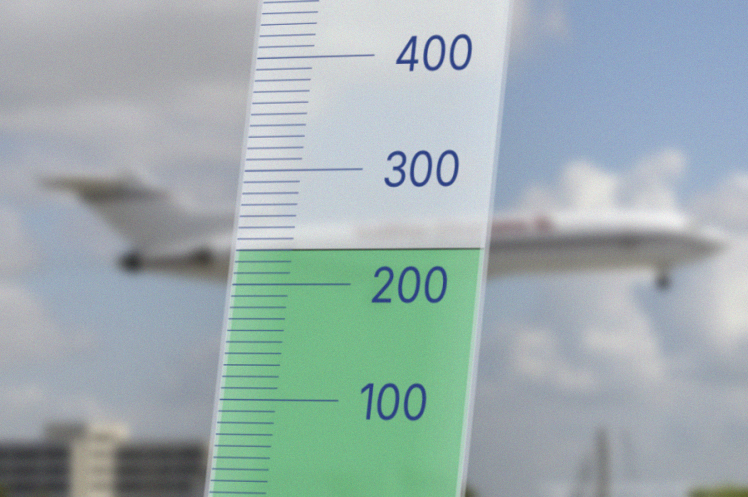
value=230 unit=mL
